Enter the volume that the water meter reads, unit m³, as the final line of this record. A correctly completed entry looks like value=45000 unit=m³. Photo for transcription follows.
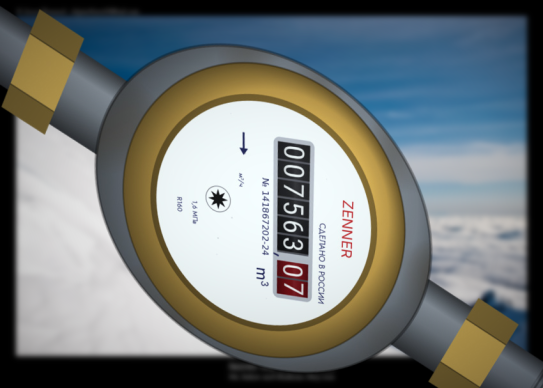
value=7563.07 unit=m³
